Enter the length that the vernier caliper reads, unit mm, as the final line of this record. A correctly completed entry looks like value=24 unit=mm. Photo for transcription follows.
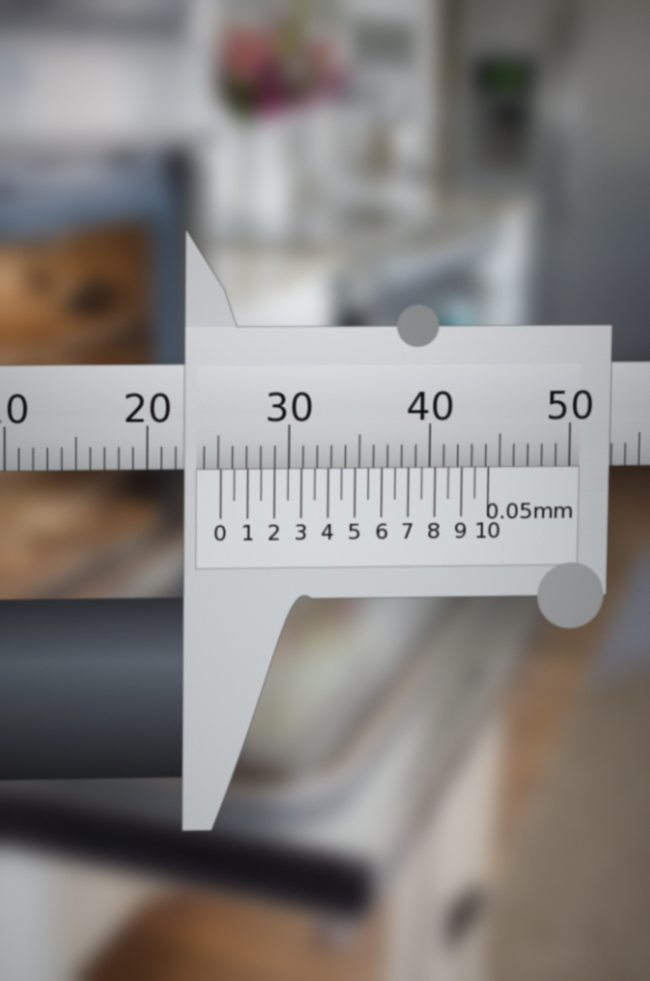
value=25.2 unit=mm
